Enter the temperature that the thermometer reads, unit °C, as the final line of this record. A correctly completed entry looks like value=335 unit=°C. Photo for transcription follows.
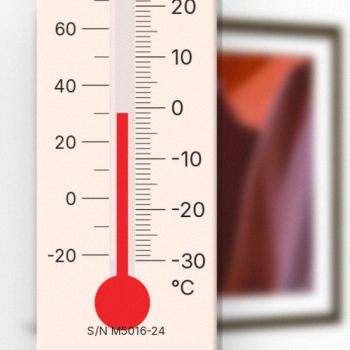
value=-1 unit=°C
